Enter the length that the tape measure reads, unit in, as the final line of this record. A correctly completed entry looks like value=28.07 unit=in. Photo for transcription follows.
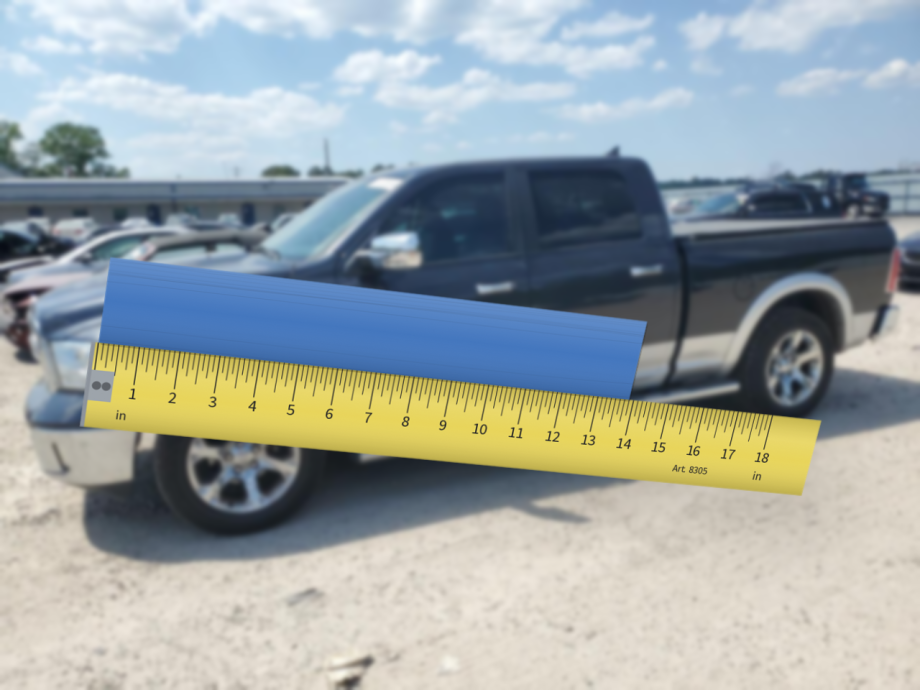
value=13.875 unit=in
